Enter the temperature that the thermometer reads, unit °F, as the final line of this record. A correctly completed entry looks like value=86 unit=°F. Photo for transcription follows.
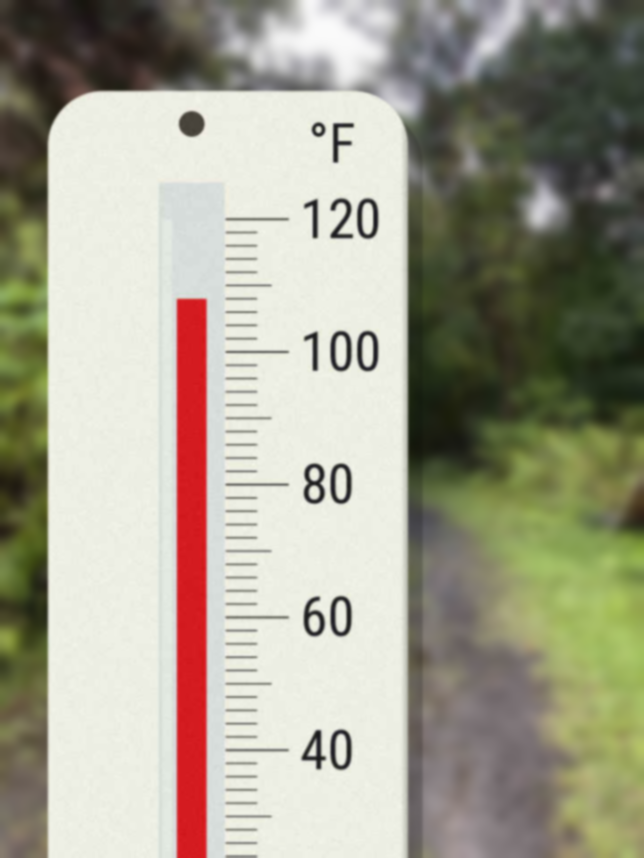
value=108 unit=°F
